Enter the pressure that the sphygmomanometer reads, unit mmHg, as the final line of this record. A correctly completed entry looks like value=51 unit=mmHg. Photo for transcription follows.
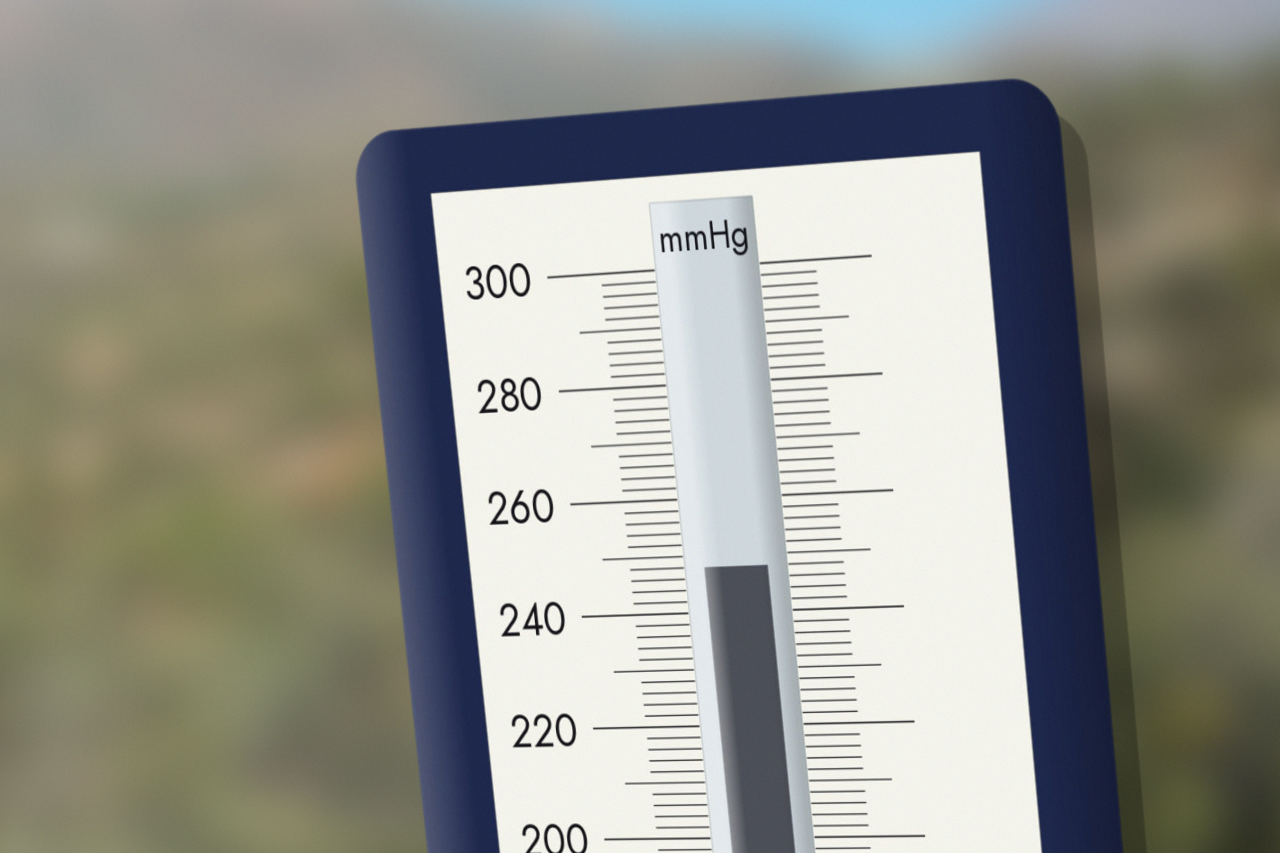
value=248 unit=mmHg
